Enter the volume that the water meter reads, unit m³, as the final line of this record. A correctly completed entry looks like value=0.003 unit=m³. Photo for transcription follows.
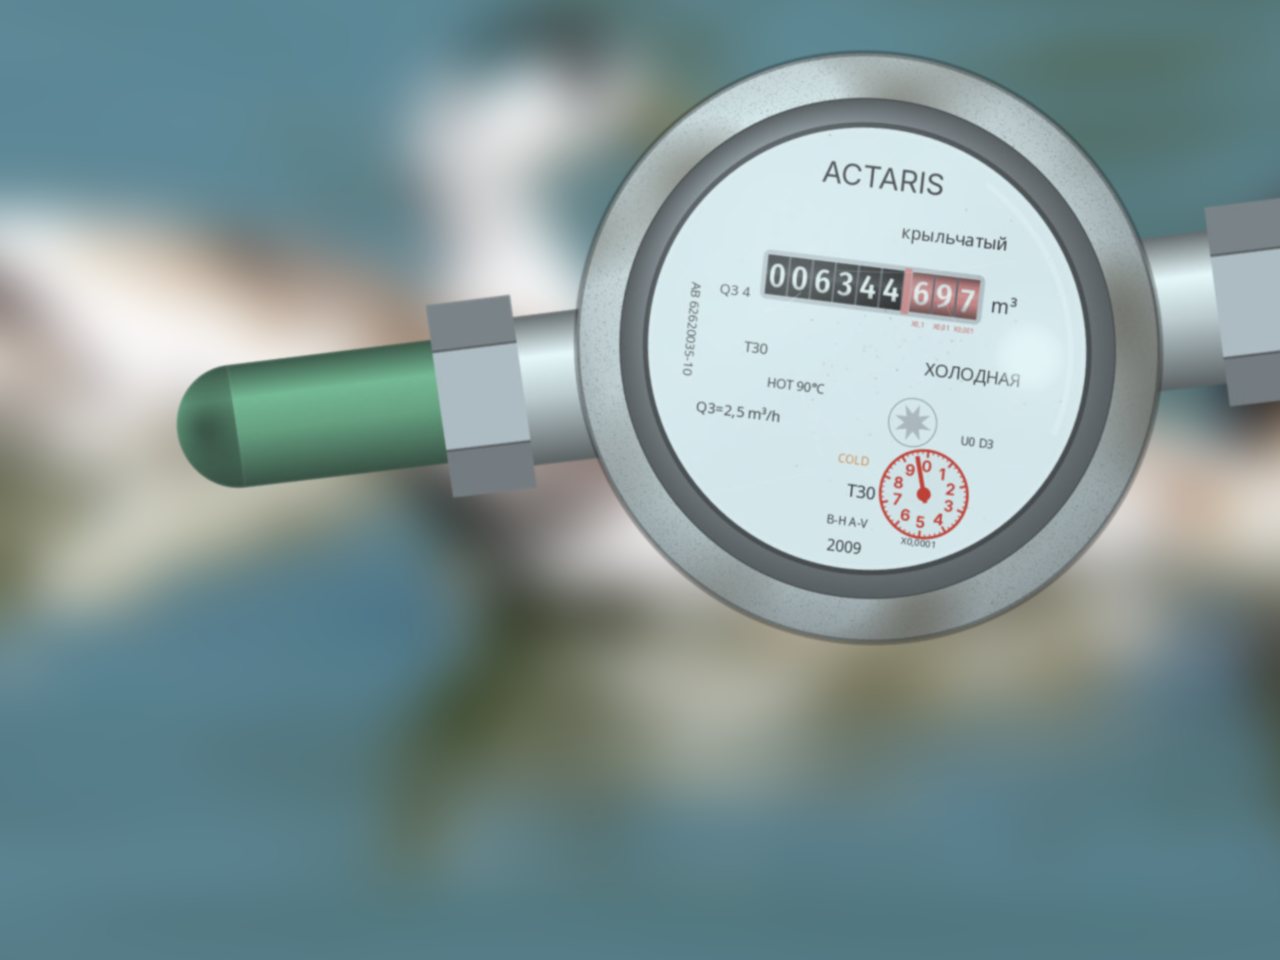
value=6344.6969 unit=m³
